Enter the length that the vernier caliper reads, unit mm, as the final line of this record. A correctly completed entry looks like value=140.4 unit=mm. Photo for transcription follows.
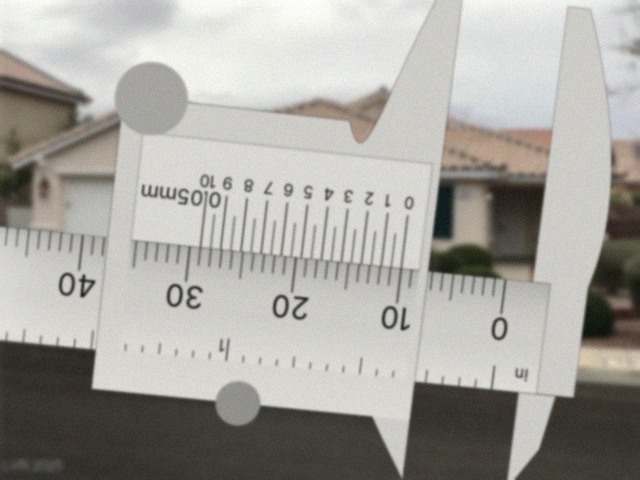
value=10.0 unit=mm
